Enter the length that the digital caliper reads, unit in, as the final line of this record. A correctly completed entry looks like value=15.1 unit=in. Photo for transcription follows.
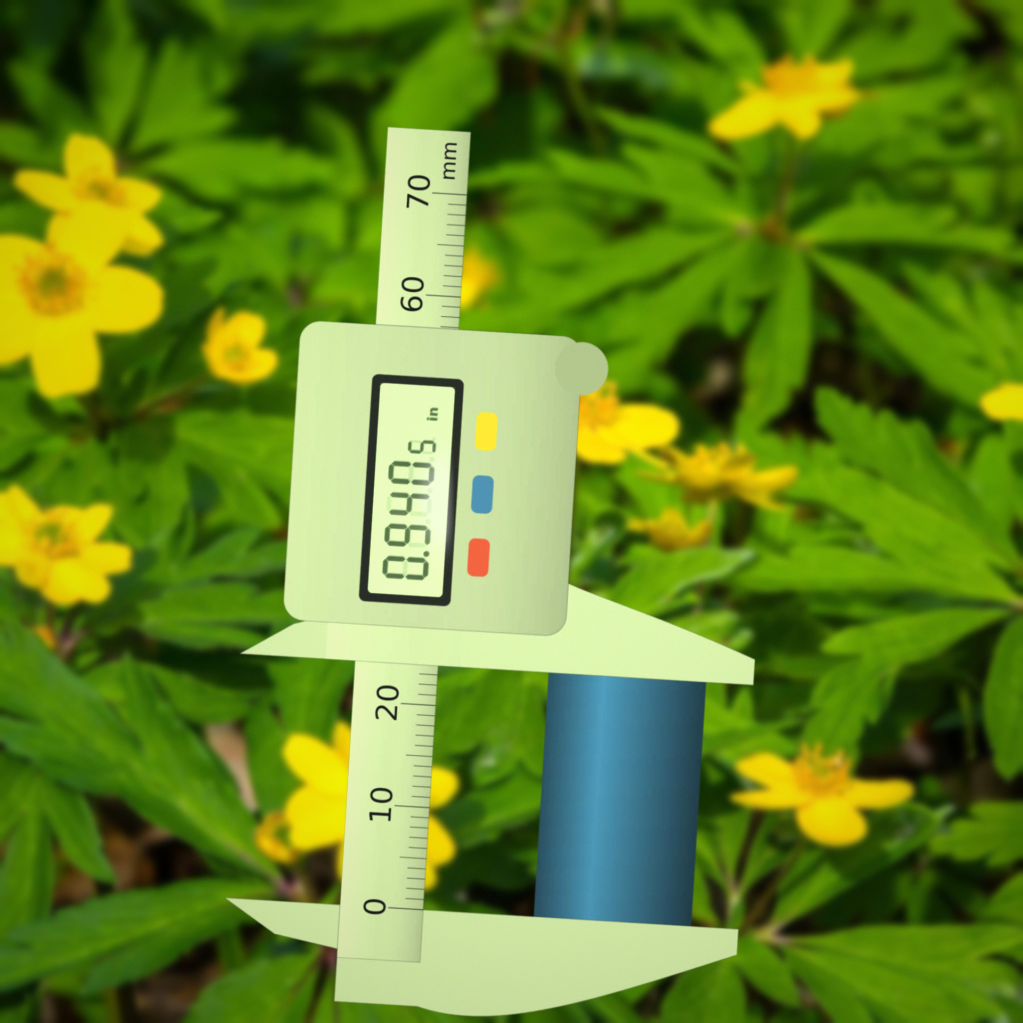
value=0.9405 unit=in
